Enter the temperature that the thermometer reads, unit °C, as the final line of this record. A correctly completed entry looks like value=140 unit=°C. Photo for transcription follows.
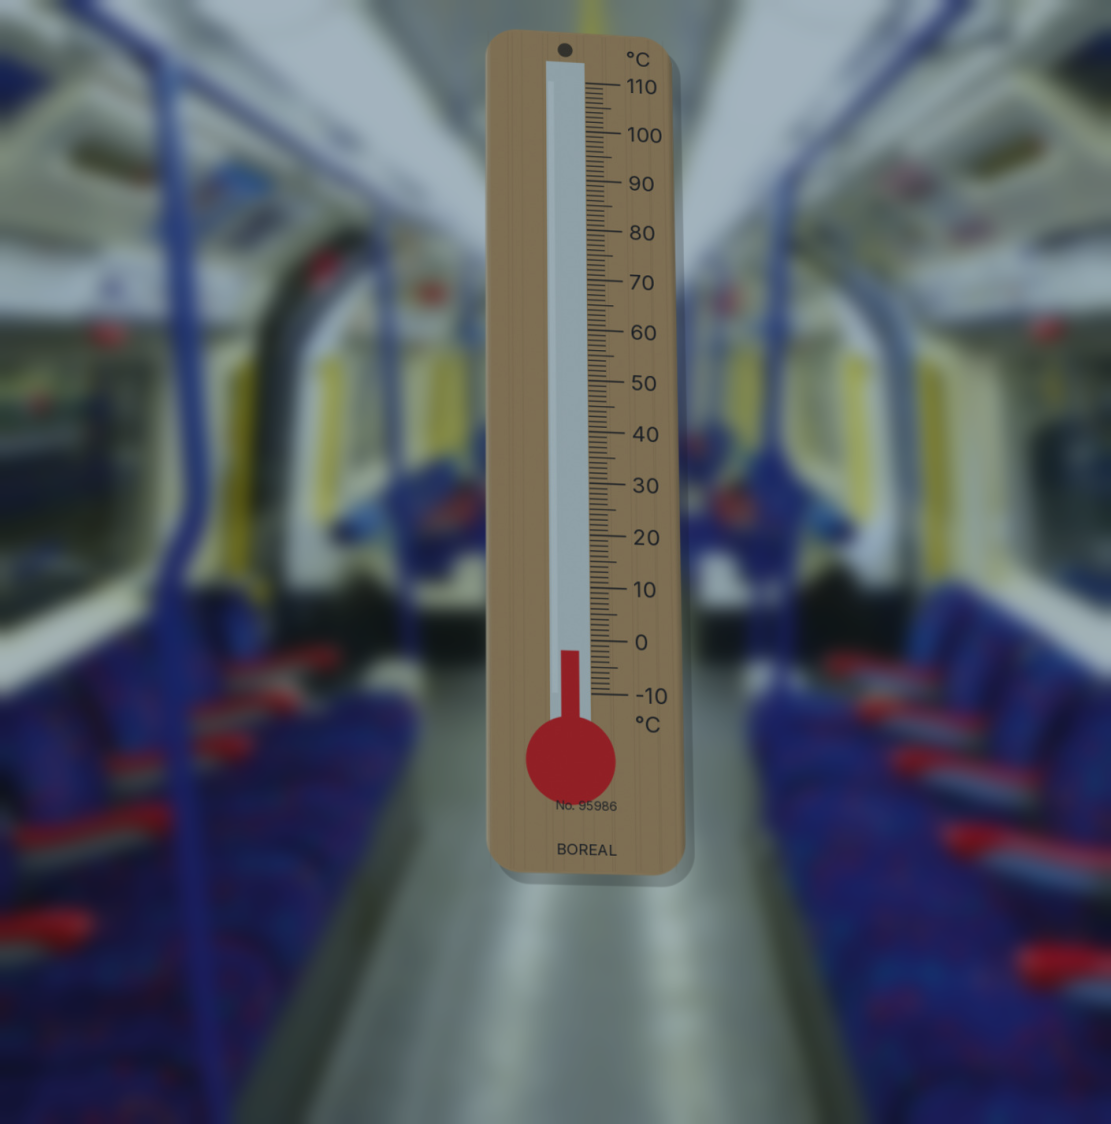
value=-2 unit=°C
